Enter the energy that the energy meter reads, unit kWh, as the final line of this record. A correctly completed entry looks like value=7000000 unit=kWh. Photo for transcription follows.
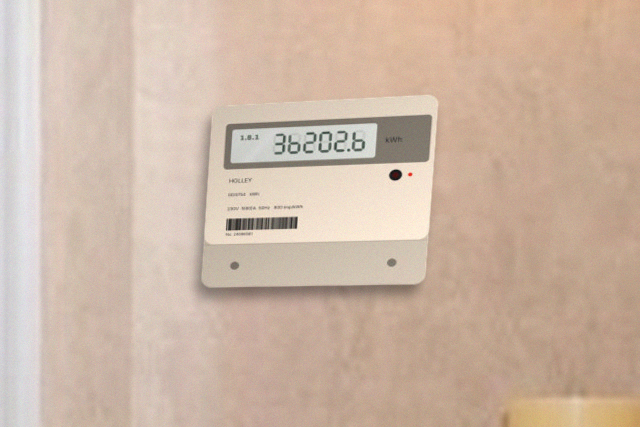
value=36202.6 unit=kWh
